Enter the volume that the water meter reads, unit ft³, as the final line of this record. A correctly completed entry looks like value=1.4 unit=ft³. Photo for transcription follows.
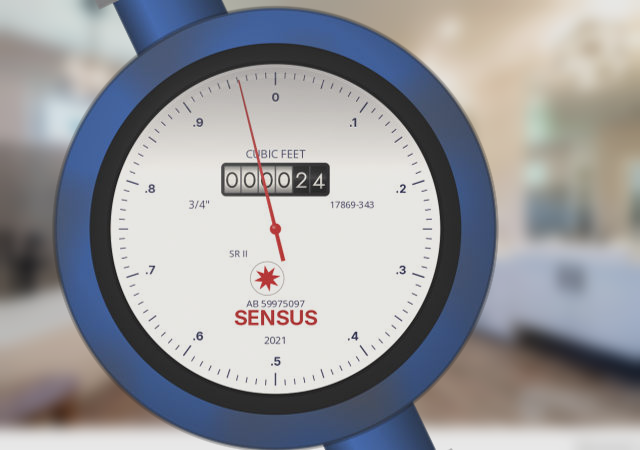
value=23.96 unit=ft³
